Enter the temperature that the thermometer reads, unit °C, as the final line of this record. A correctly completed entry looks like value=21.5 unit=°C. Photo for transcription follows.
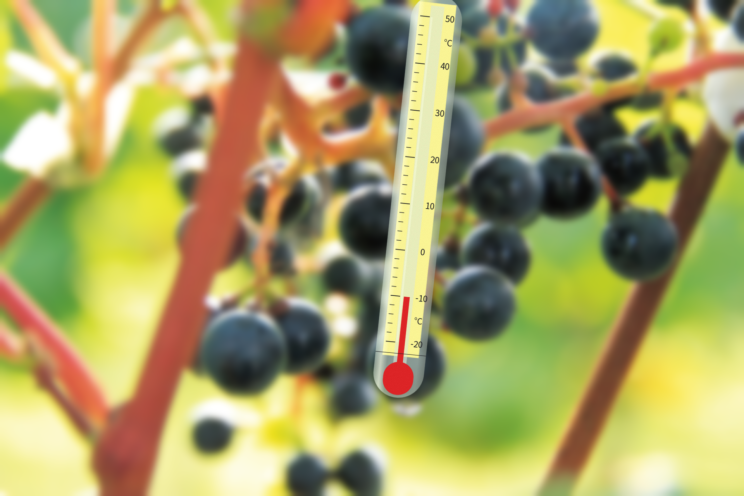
value=-10 unit=°C
